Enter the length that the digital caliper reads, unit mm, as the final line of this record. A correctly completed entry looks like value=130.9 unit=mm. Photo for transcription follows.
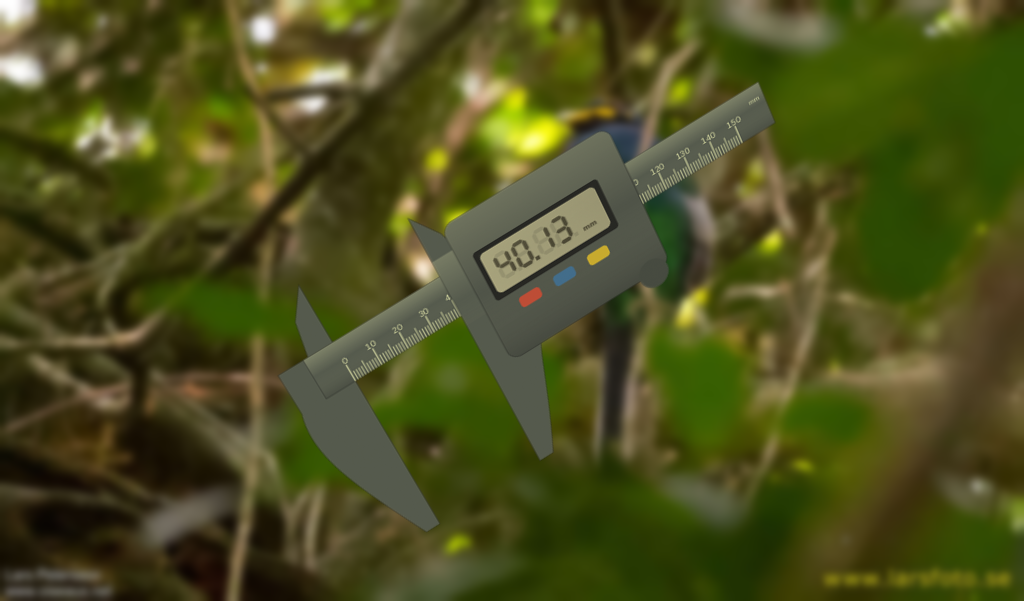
value=40.13 unit=mm
